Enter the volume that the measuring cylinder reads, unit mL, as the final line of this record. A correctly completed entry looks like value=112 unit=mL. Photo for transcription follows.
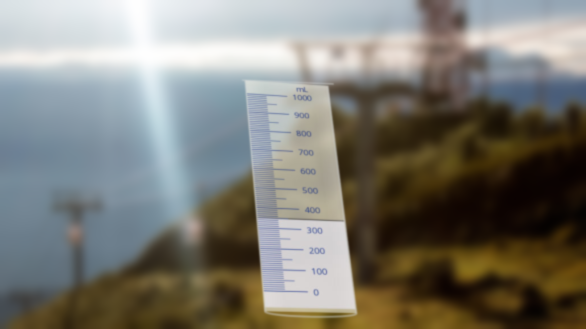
value=350 unit=mL
